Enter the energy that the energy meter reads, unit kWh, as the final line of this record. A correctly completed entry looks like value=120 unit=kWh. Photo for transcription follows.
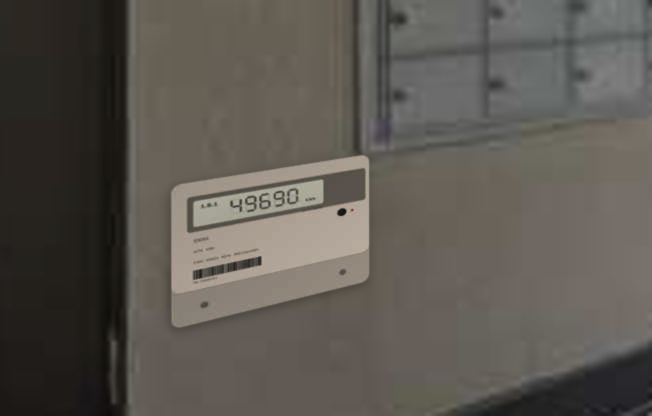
value=49690 unit=kWh
